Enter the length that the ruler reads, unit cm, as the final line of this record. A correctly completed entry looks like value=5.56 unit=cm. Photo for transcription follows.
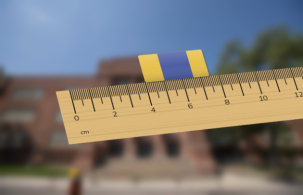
value=3.5 unit=cm
